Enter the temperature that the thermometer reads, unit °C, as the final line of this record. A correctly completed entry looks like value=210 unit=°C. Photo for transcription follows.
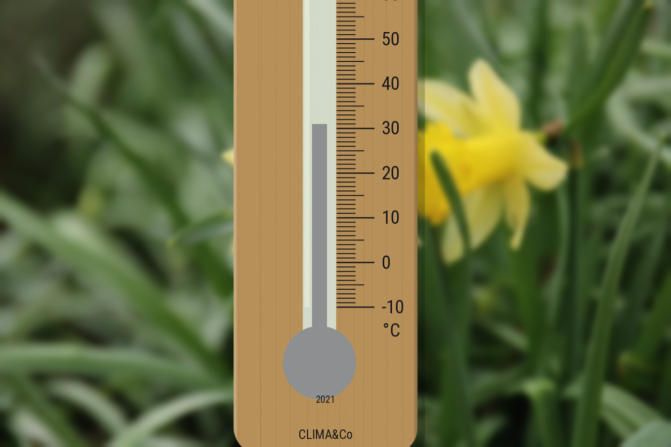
value=31 unit=°C
